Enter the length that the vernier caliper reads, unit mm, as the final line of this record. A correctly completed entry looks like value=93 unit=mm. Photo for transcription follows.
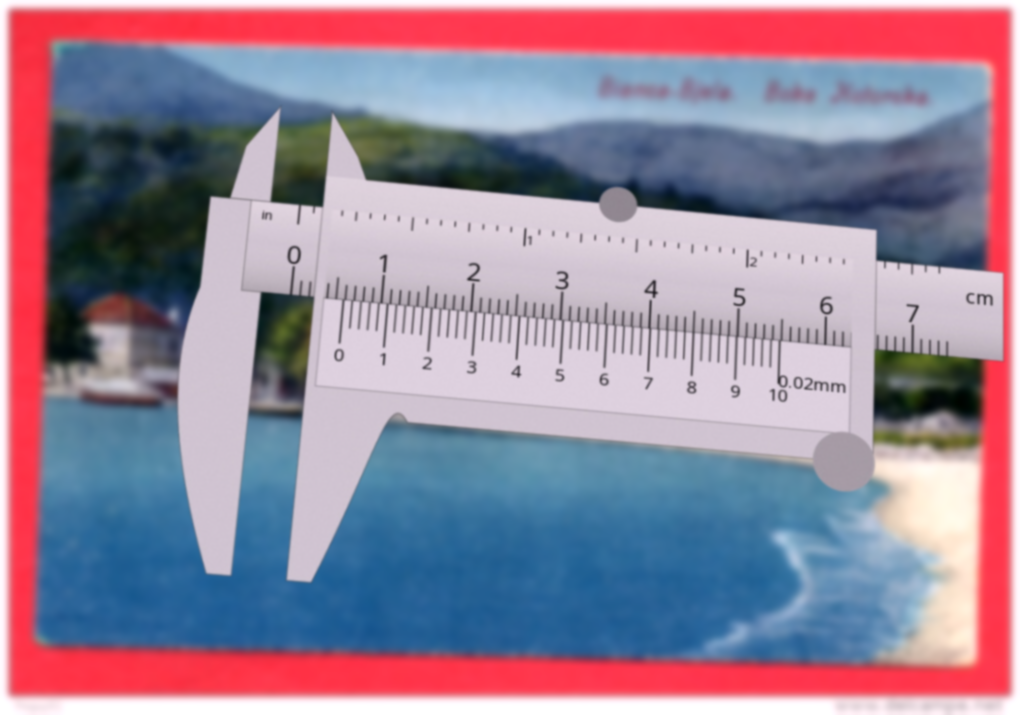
value=5.8 unit=mm
